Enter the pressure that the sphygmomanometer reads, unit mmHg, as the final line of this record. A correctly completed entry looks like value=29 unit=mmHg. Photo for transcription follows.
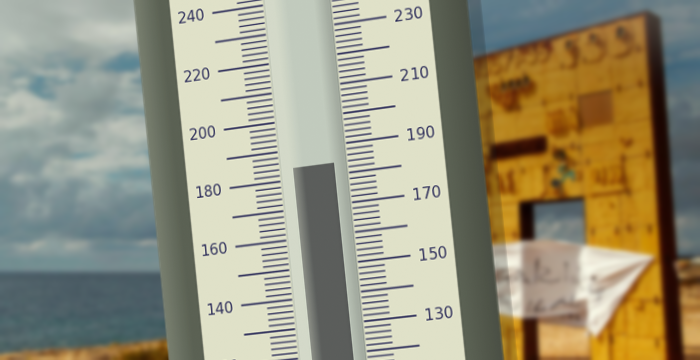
value=184 unit=mmHg
